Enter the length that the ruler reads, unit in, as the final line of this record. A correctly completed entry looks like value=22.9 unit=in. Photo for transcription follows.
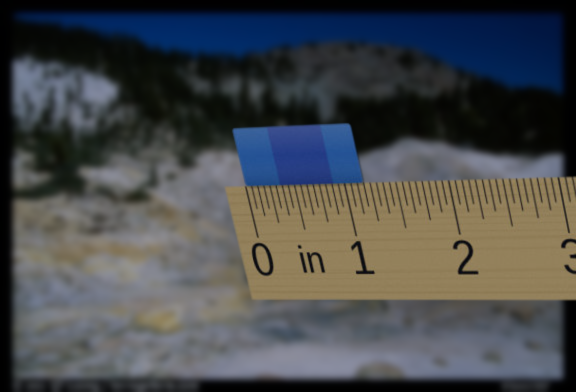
value=1.1875 unit=in
